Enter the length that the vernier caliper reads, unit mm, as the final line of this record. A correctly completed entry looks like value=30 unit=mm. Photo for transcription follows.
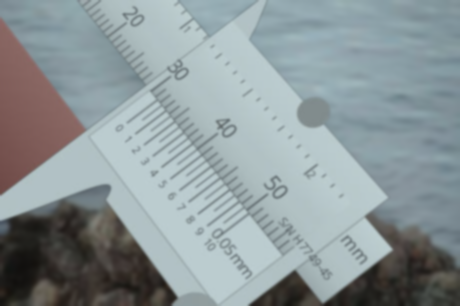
value=31.5 unit=mm
